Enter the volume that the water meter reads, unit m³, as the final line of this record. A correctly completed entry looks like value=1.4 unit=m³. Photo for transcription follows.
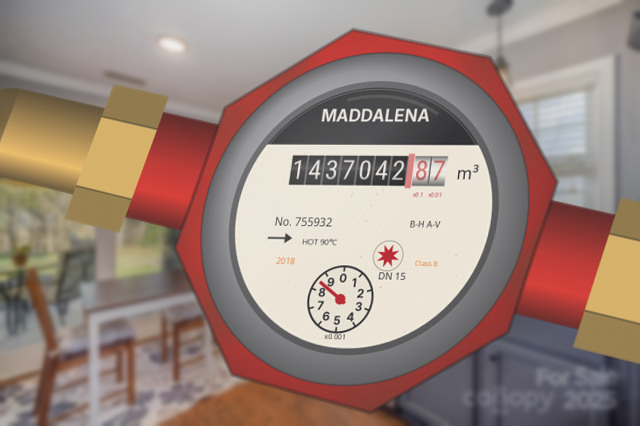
value=1437042.878 unit=m³
